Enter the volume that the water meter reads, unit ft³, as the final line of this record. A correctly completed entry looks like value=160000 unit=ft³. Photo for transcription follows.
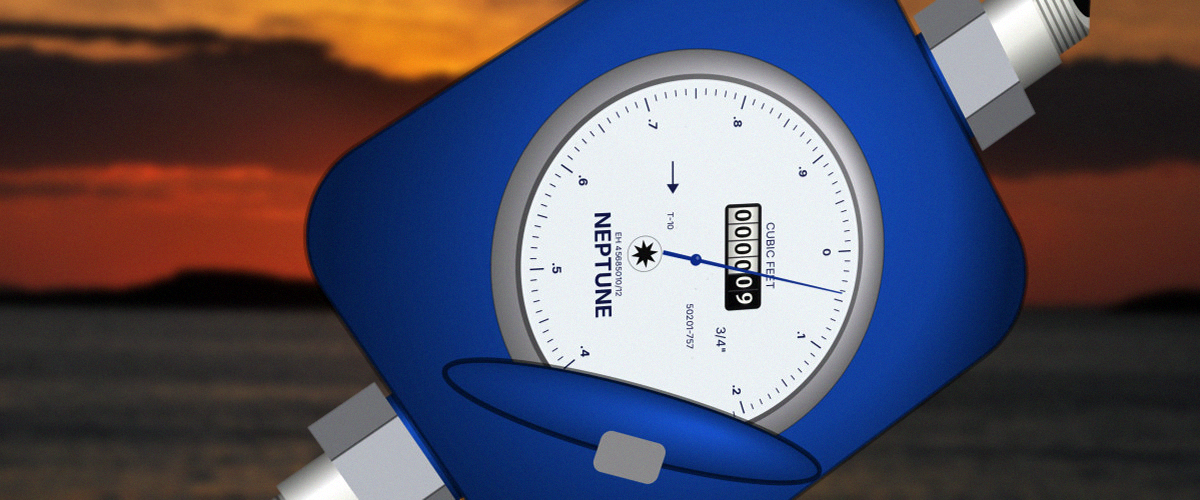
value=9.04 unit=ft³
